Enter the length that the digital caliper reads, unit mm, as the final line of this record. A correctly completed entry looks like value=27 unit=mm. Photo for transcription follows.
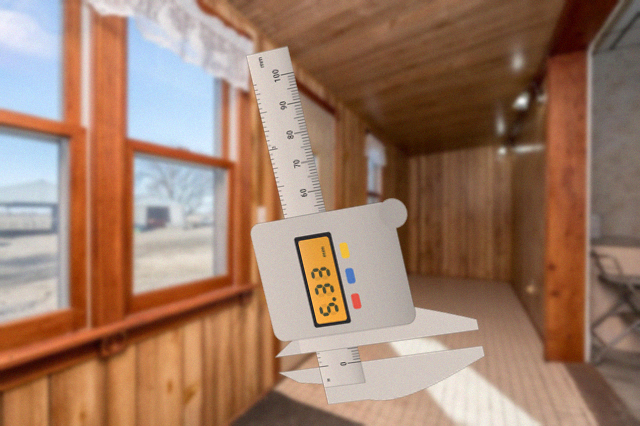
value=5.33 unit=mm
